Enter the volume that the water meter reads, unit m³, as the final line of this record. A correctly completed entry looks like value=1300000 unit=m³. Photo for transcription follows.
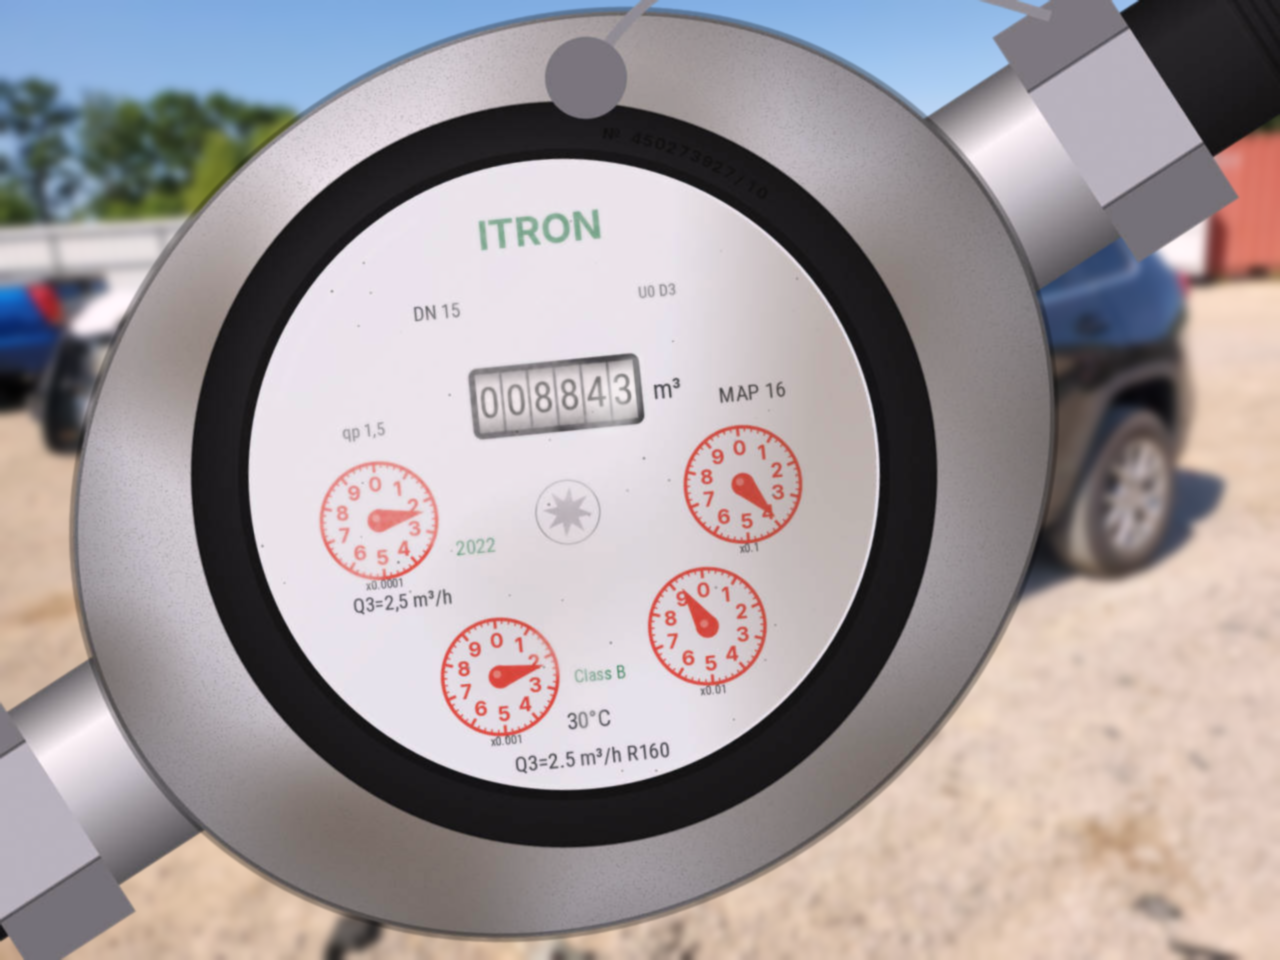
value=8843.3922 unit=m³
